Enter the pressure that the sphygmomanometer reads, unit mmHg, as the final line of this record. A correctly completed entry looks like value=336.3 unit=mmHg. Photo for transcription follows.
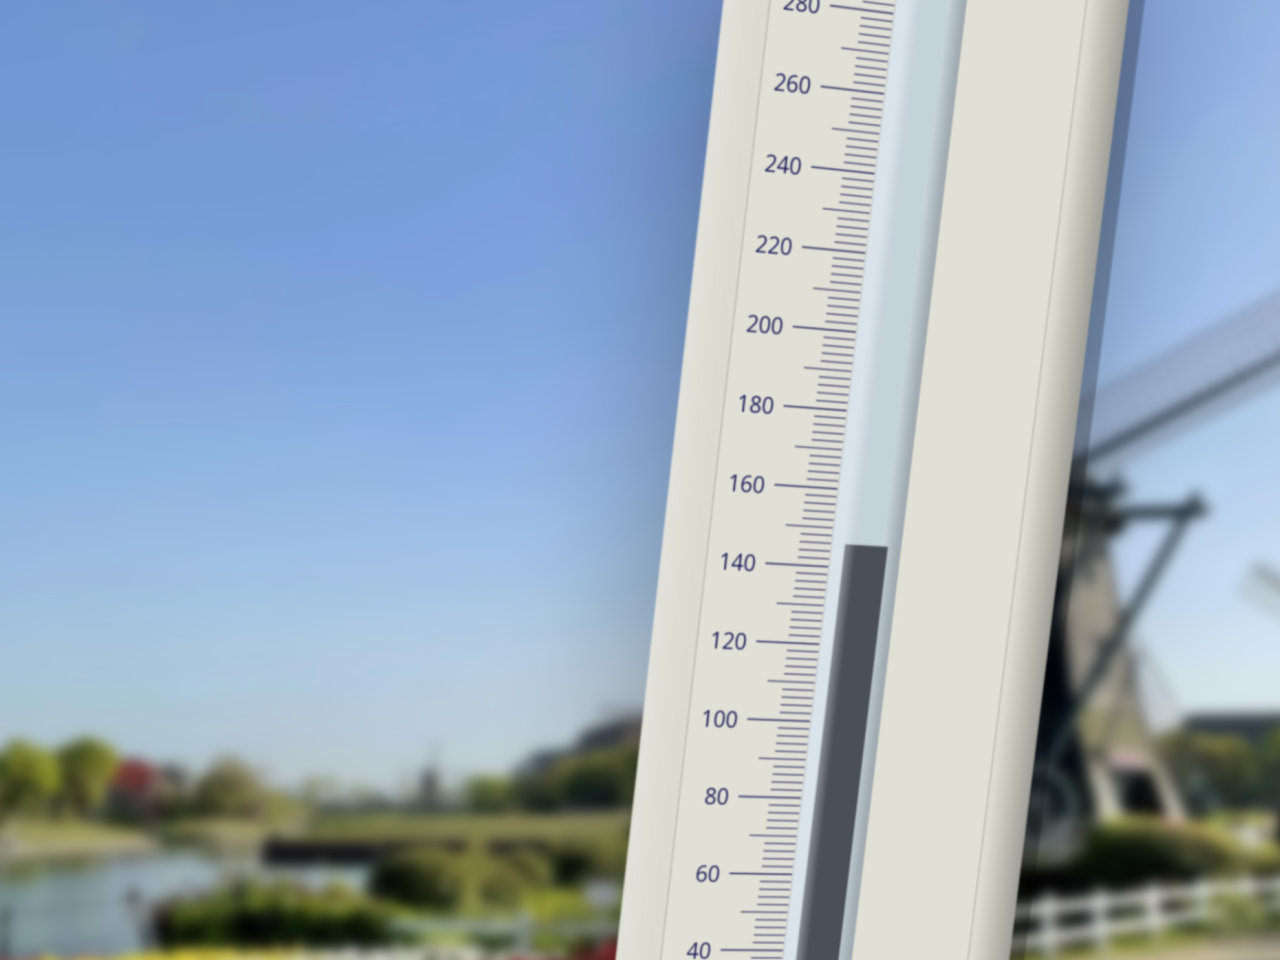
value=146 unit=mmHg
